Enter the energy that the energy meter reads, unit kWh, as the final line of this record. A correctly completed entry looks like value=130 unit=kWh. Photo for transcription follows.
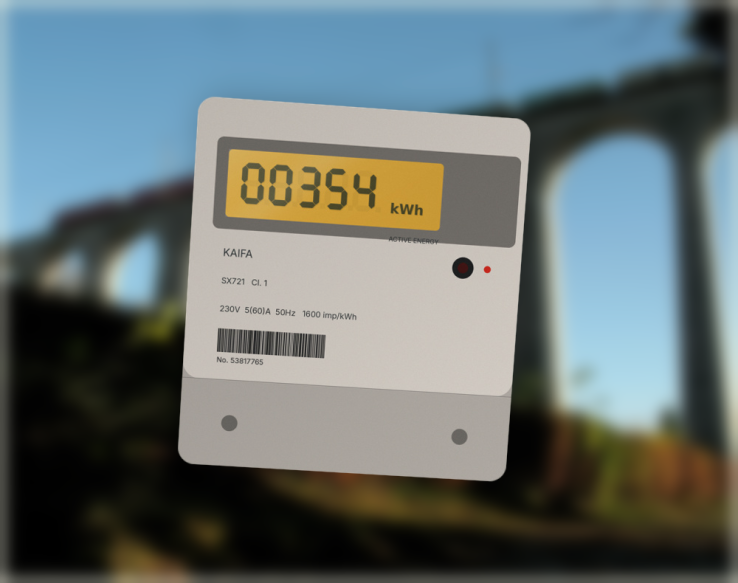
value=354 unit=kWh
